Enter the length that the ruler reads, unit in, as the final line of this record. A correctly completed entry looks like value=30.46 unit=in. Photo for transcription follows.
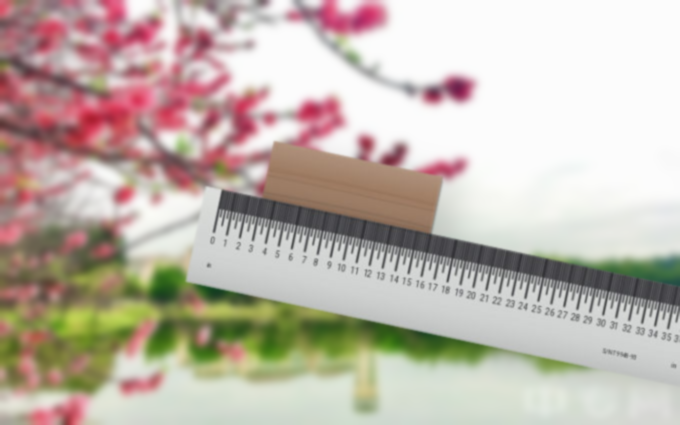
value=13 unit=in
